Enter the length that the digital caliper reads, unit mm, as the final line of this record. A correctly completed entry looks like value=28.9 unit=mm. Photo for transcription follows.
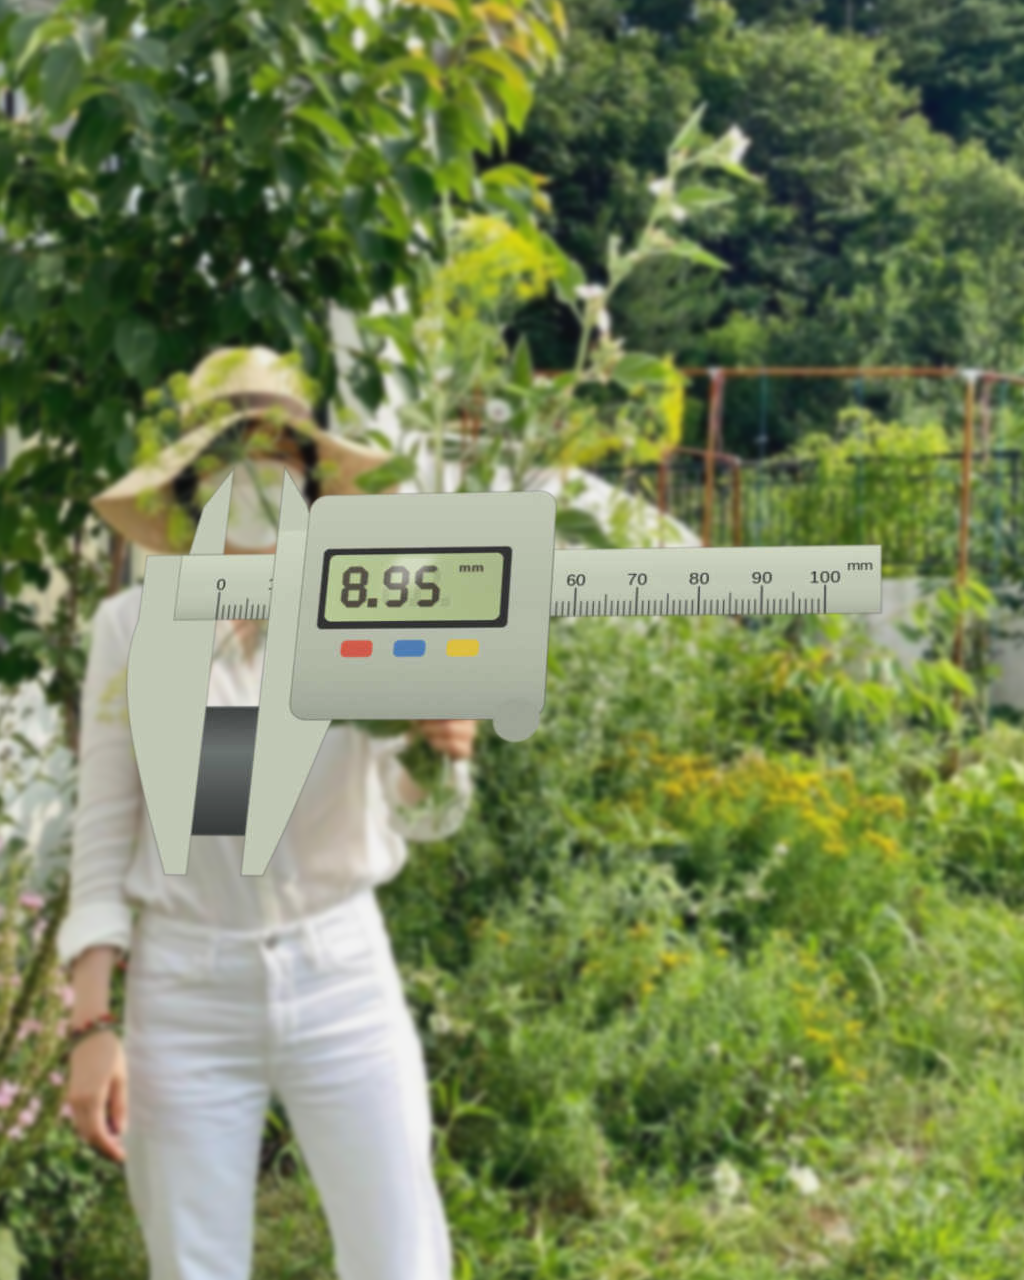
value=8.95 unit=mm
